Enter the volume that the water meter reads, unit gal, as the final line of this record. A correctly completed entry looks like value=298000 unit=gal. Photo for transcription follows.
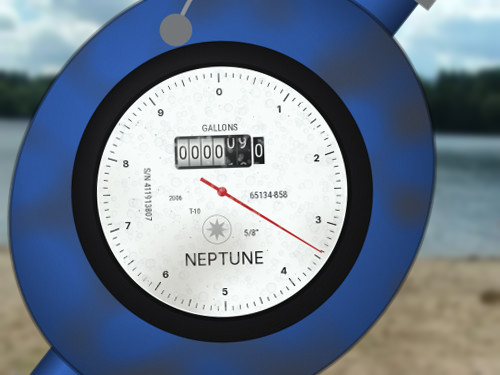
value=93.4 unit=gal
